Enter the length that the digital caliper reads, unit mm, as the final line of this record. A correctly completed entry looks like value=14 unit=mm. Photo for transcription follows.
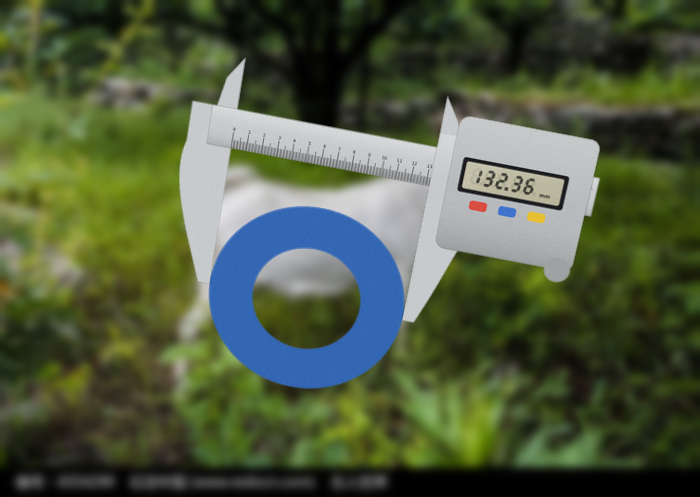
value=132.36 unit=mm
